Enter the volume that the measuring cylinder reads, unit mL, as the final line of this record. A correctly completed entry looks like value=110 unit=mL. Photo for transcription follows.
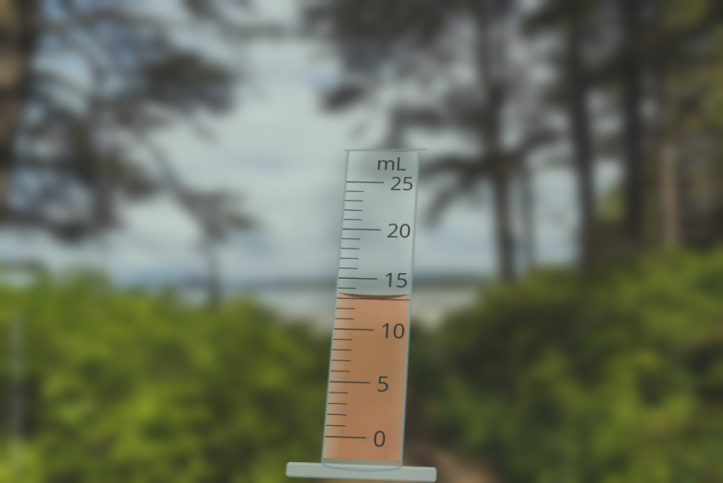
value=13 unit=mL
